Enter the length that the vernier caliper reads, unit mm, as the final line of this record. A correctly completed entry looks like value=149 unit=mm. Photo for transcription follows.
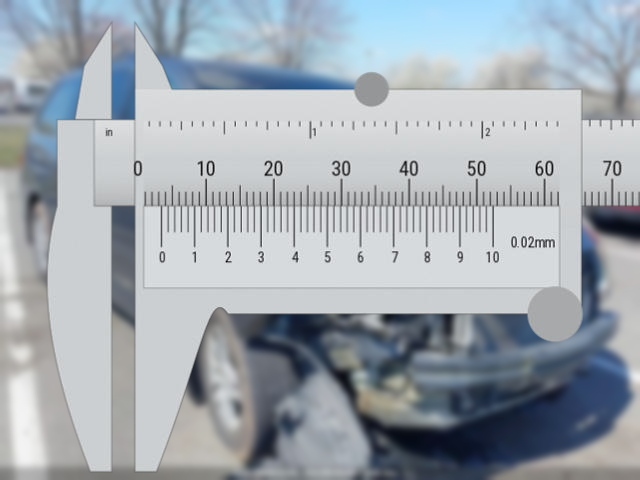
value=3.4 unit=mm
